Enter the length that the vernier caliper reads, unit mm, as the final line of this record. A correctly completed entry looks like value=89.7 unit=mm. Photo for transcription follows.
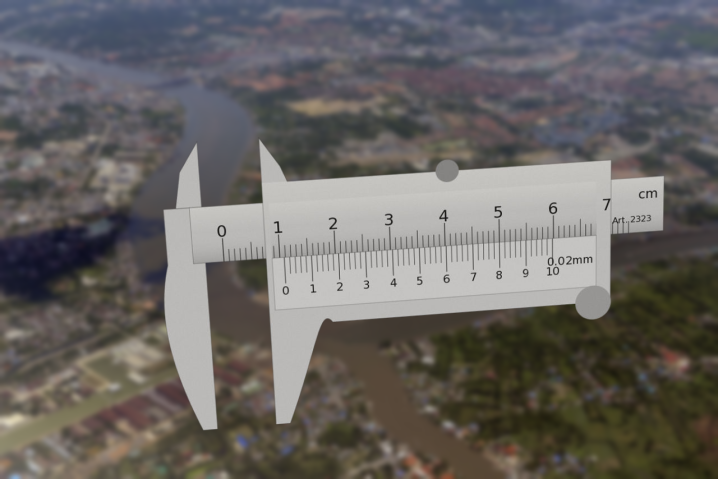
value=10.8 unit=mm
